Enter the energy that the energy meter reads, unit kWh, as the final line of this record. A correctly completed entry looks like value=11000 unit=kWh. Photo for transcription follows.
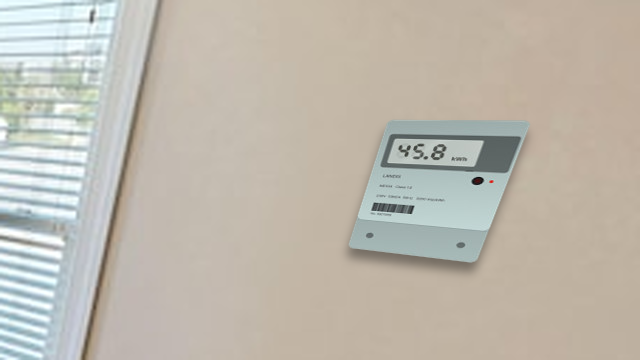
value=45.8 unit=kWh
